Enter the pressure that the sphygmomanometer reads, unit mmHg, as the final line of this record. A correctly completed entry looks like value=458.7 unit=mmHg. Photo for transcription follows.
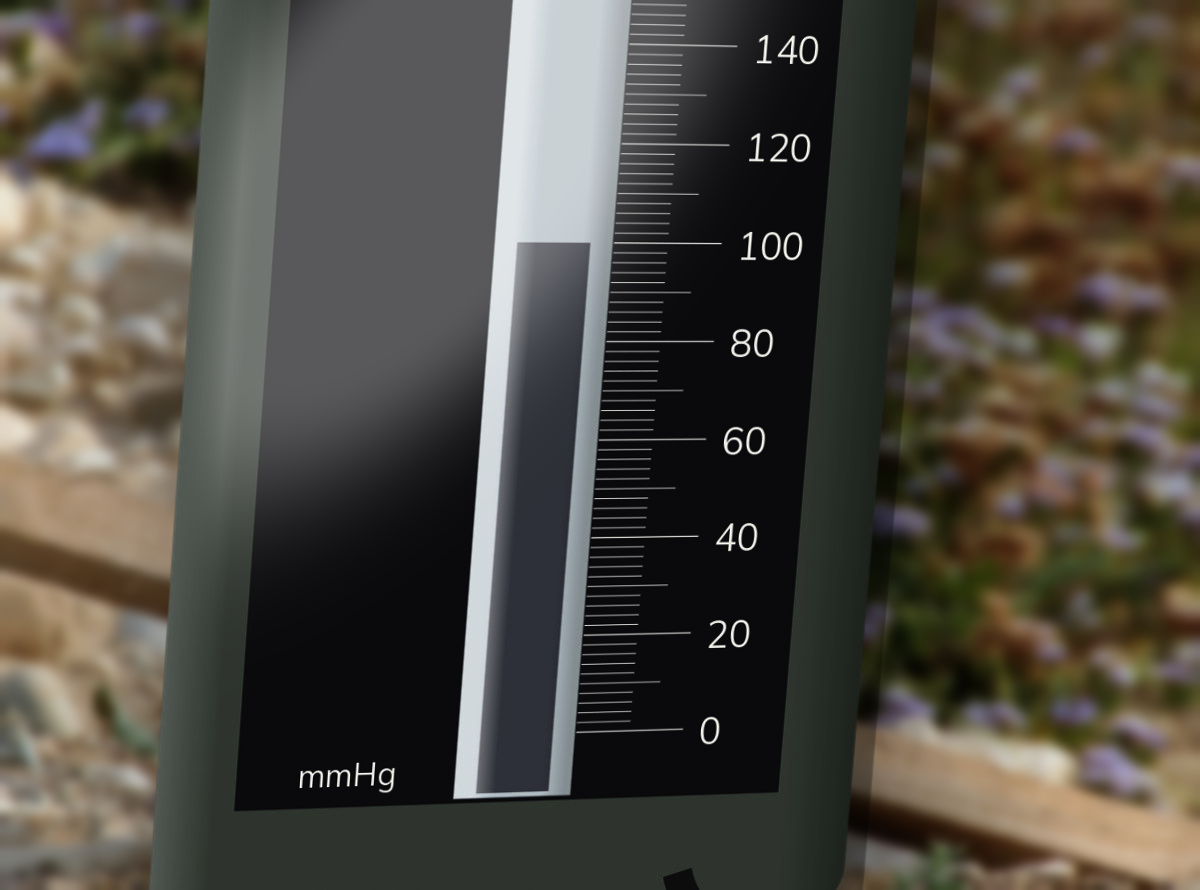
value=100 unit=mmHg
